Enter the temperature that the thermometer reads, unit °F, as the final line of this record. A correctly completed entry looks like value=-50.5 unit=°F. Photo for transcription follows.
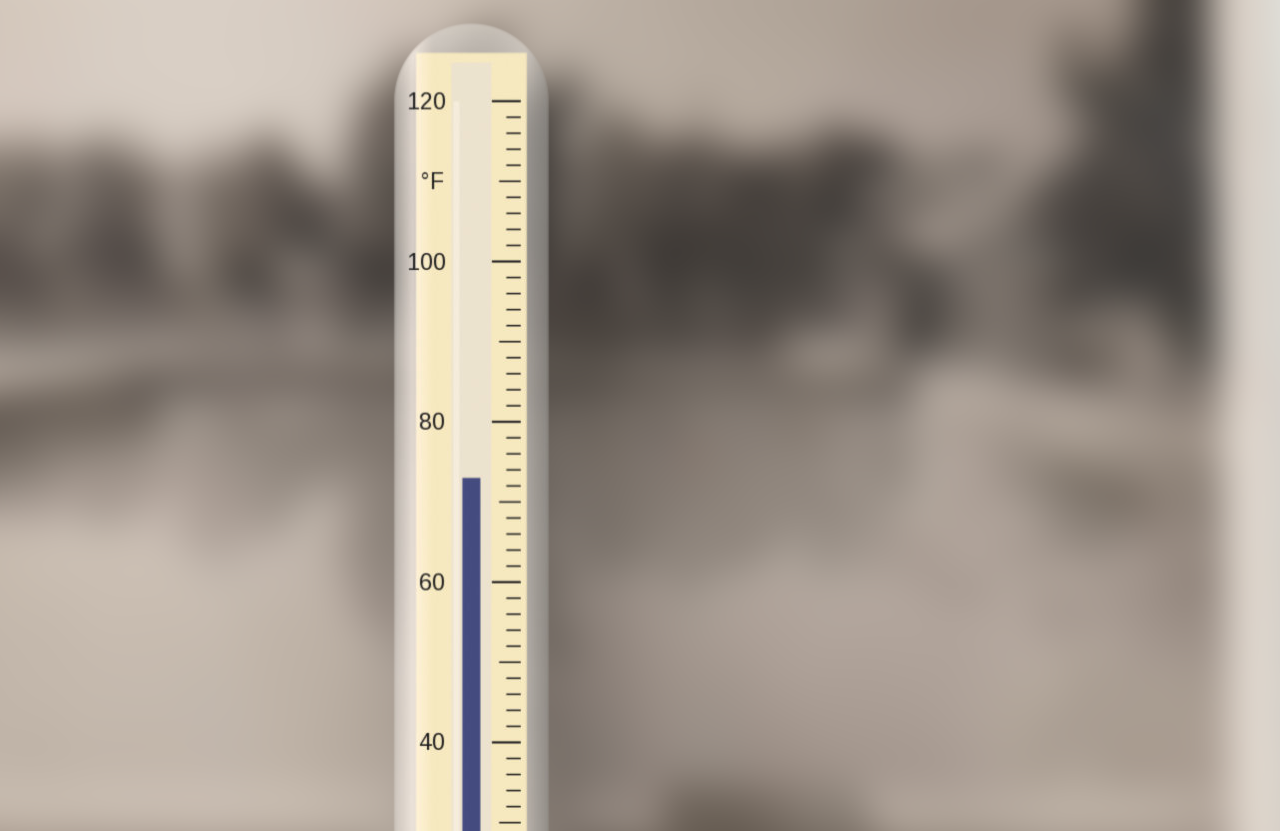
value=73 unit=°F
